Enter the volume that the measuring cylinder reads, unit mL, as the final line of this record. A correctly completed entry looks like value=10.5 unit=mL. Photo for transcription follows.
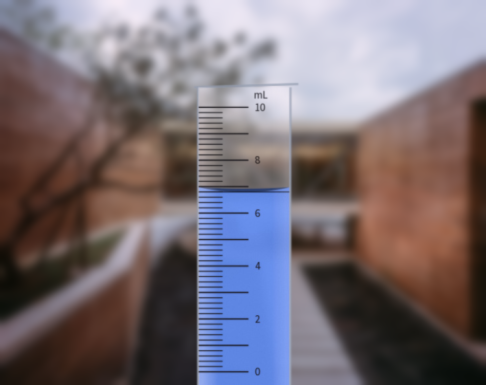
value=6.8 unit=mL
